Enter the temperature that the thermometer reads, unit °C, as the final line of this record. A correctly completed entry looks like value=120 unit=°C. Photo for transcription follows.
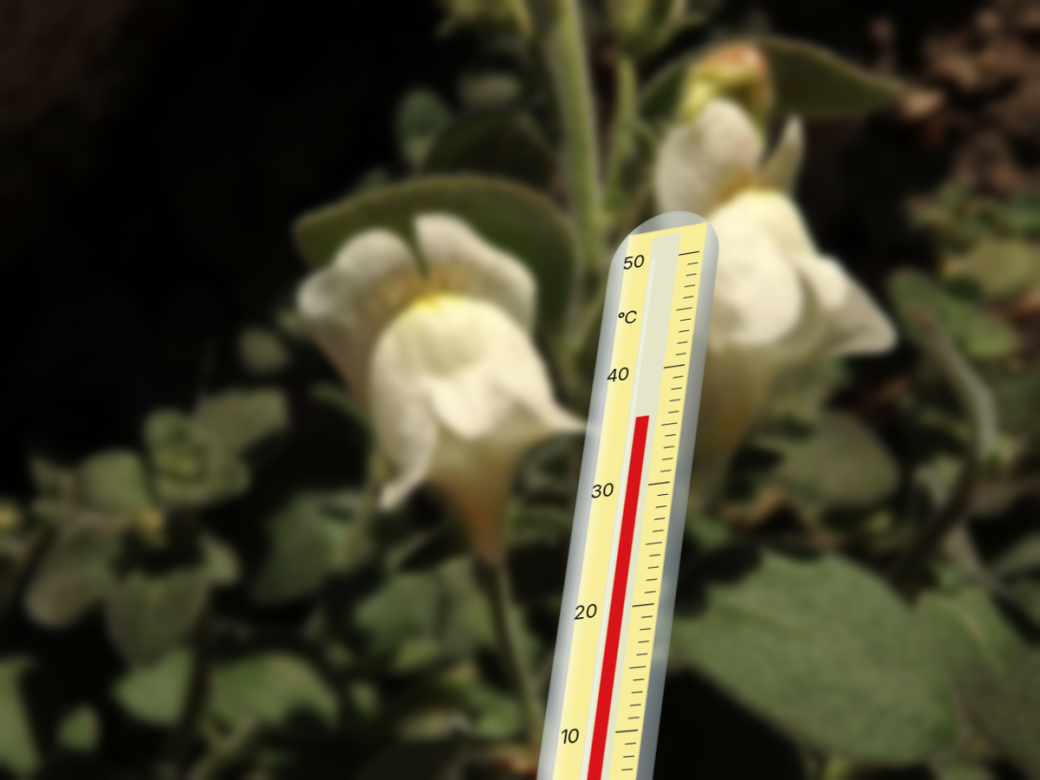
value=36 unit=°C
